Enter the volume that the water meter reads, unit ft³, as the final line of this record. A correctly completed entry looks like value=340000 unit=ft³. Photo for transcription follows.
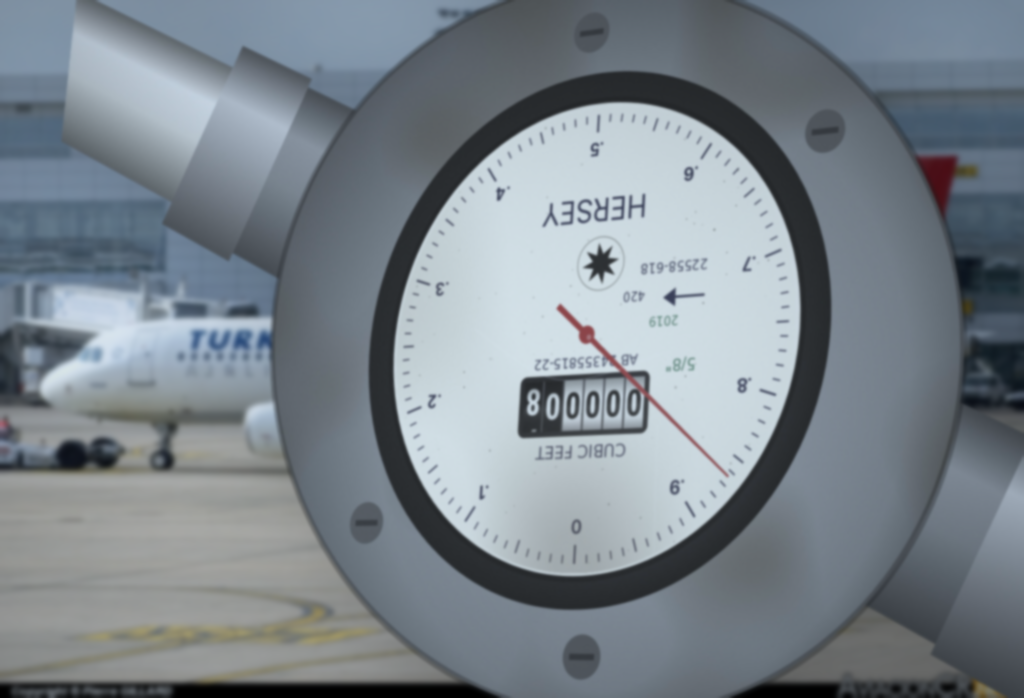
value=7.86 unit=ft³
